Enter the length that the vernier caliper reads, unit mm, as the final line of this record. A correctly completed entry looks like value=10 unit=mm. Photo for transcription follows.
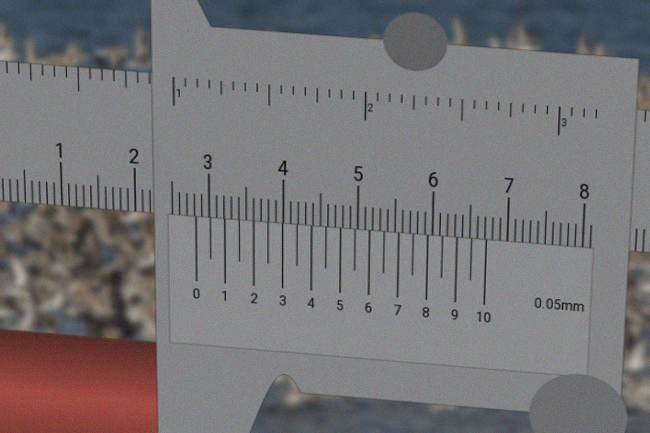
value=28.2 unit=mm
